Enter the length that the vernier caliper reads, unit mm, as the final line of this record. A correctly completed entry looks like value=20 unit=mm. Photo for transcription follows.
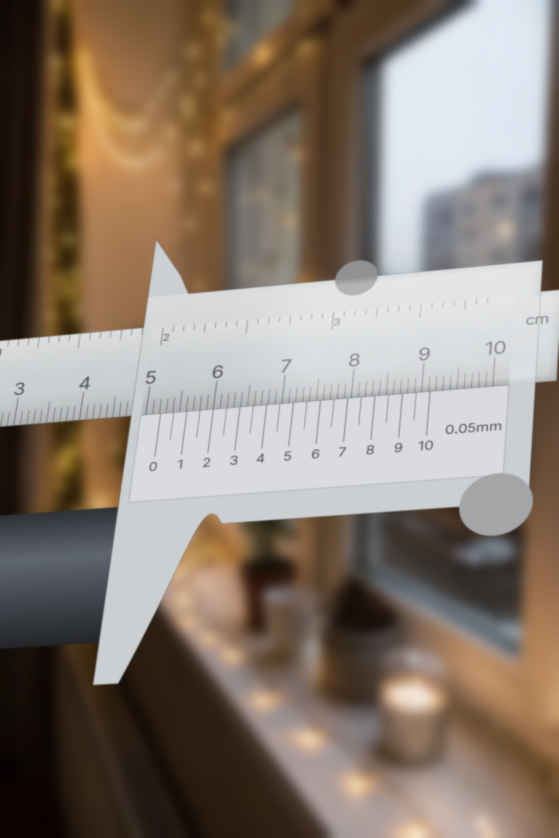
value=52.2 unit=mm
